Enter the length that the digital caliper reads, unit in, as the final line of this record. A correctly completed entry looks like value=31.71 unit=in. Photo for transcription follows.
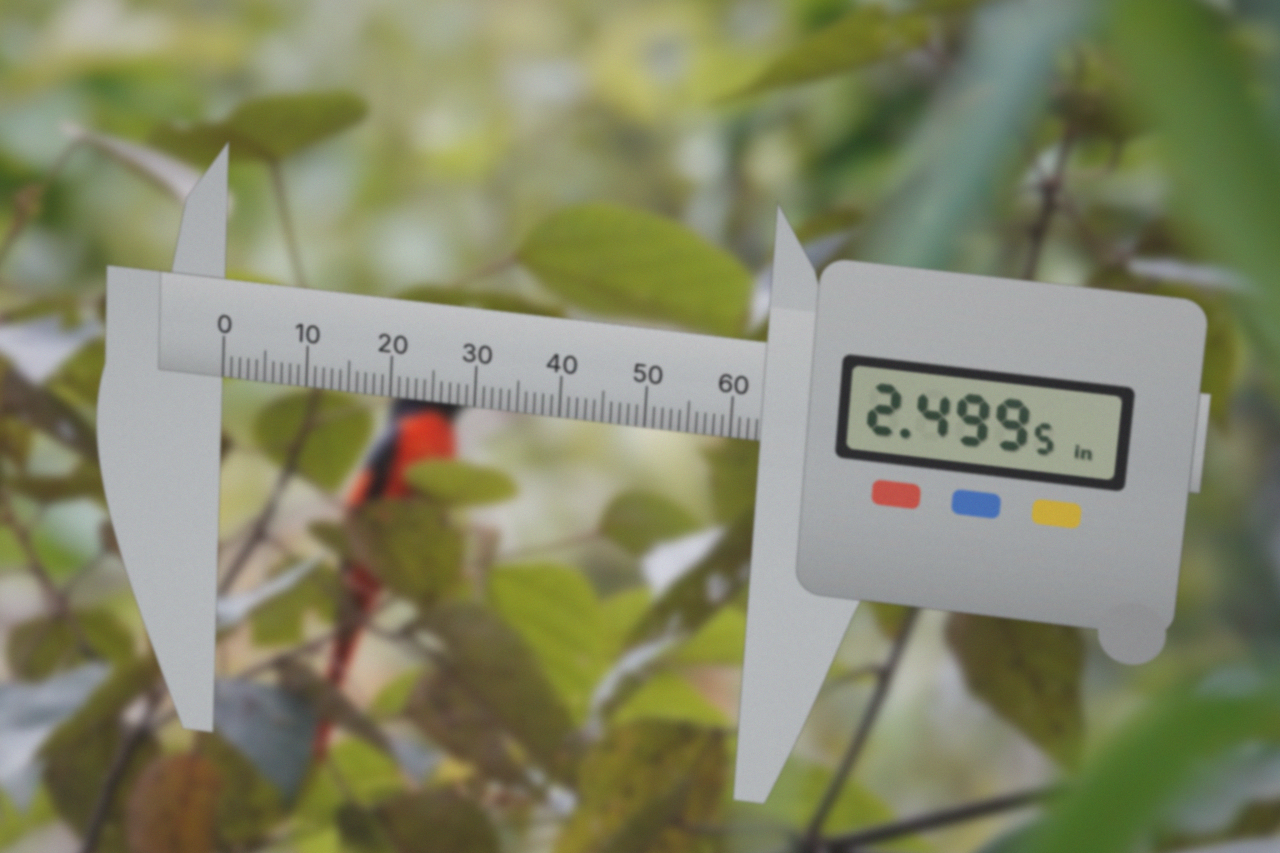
value=2.4995 unit=in
